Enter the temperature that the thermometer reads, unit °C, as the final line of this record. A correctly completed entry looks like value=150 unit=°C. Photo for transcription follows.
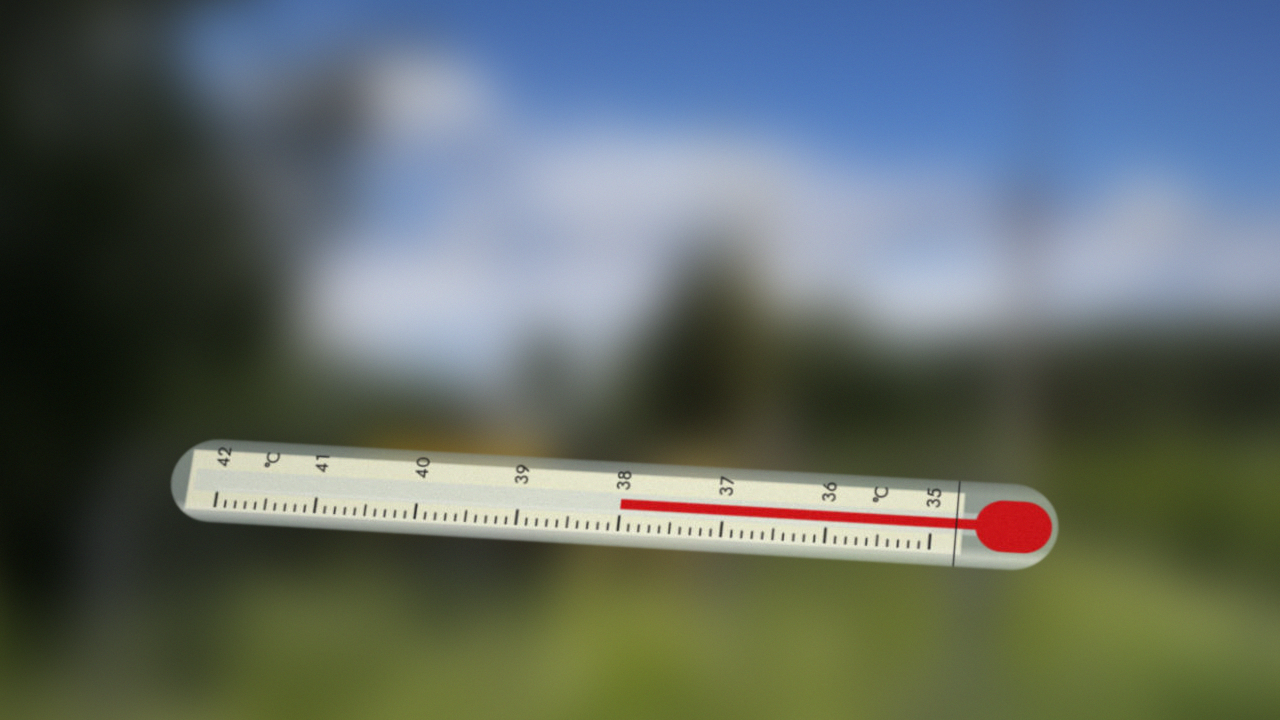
value=38 unit=°C
